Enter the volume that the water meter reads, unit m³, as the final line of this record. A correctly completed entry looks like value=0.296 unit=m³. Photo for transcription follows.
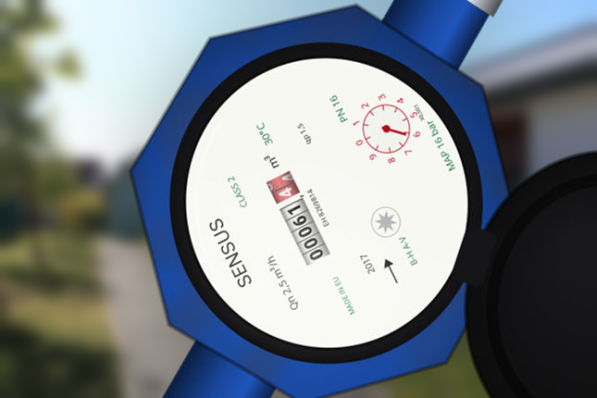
value=61.436 unit=m³
